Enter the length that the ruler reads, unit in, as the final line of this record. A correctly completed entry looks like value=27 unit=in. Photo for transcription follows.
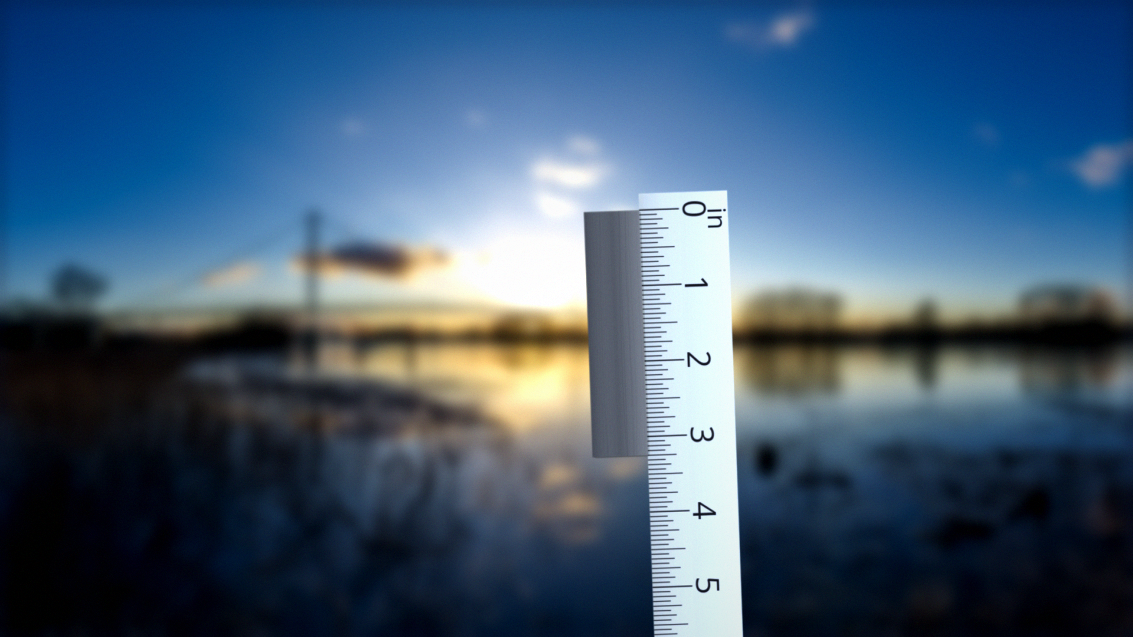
value=3.25 unit=in
